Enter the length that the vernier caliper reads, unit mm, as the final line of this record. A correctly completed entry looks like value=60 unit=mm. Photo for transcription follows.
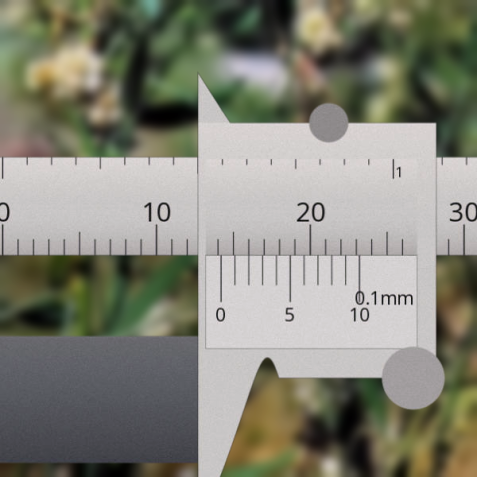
value=14.2 unit=mm
